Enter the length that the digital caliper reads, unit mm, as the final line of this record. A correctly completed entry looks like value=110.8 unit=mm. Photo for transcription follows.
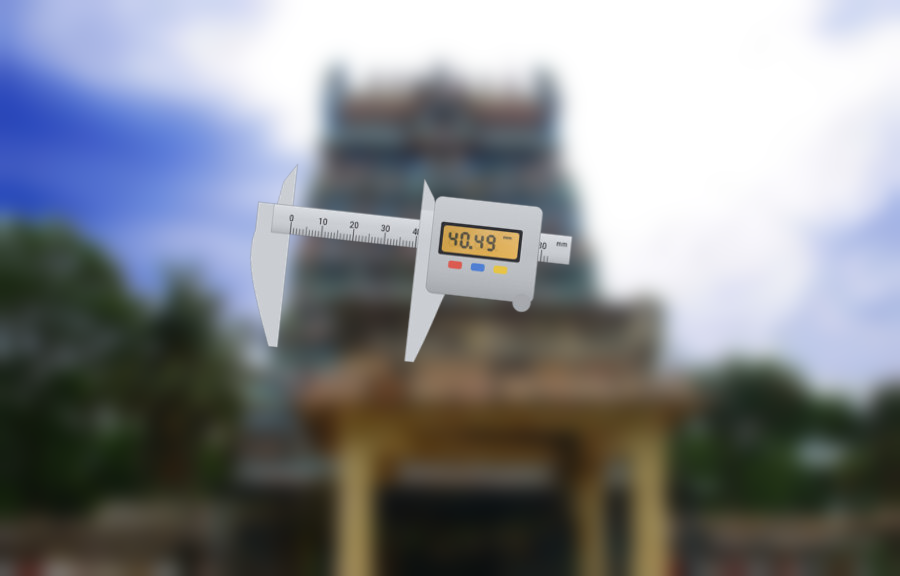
value=40.49 unit=mm
